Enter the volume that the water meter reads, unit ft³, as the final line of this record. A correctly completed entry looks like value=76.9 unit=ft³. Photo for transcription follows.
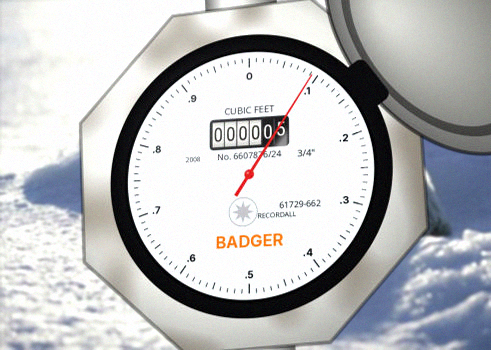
value=5.09 unit=ft³
